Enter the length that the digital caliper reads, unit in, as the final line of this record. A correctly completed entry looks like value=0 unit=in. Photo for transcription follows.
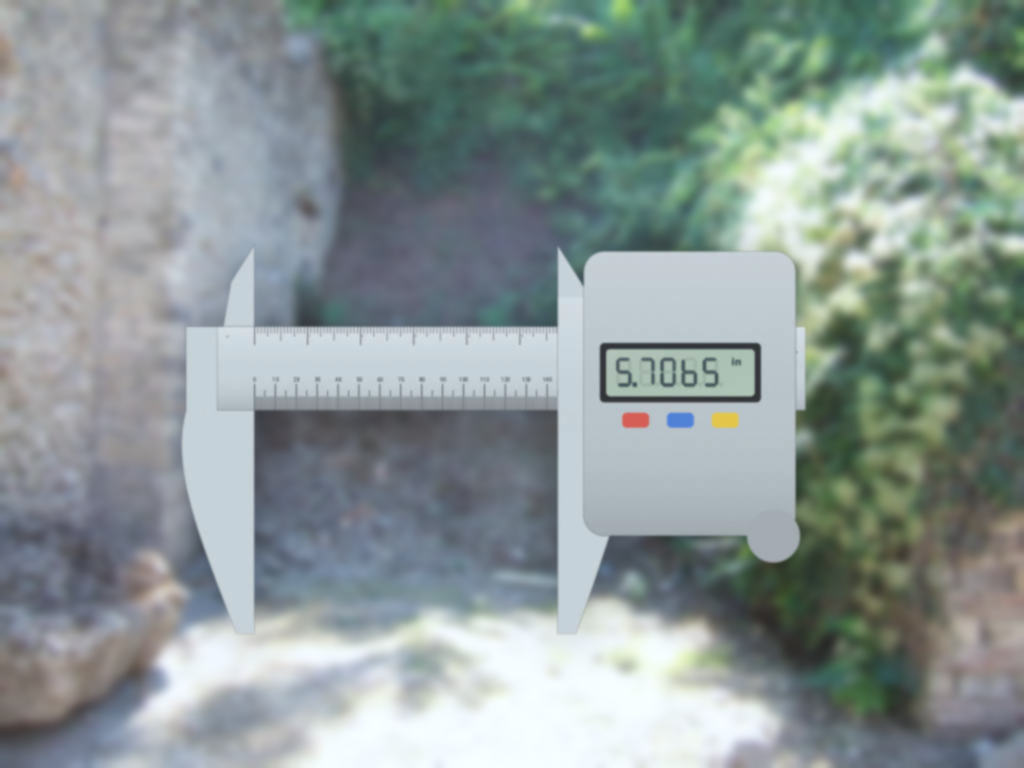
value=5.7065 unit=in
